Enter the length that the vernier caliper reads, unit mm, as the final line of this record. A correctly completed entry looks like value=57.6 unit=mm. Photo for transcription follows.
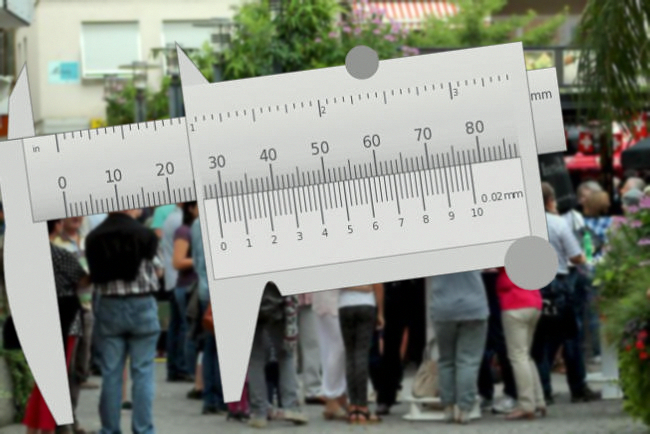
value=29.0 unit=mm
